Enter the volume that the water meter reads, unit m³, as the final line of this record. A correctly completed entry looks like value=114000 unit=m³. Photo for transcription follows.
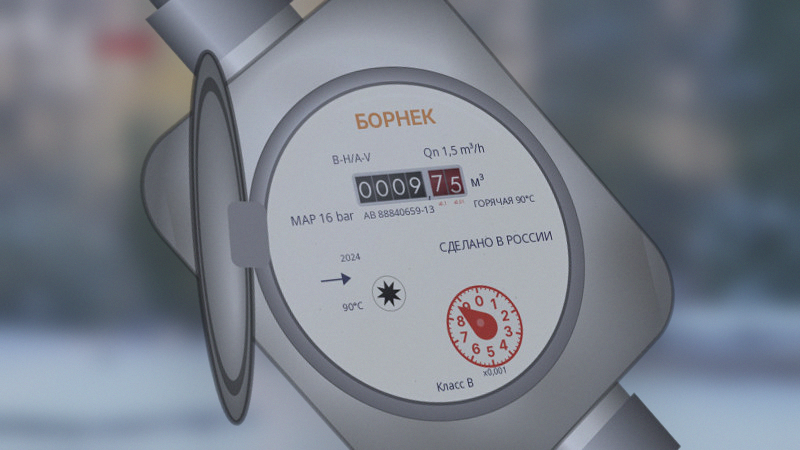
value=9.748 unit=m³
